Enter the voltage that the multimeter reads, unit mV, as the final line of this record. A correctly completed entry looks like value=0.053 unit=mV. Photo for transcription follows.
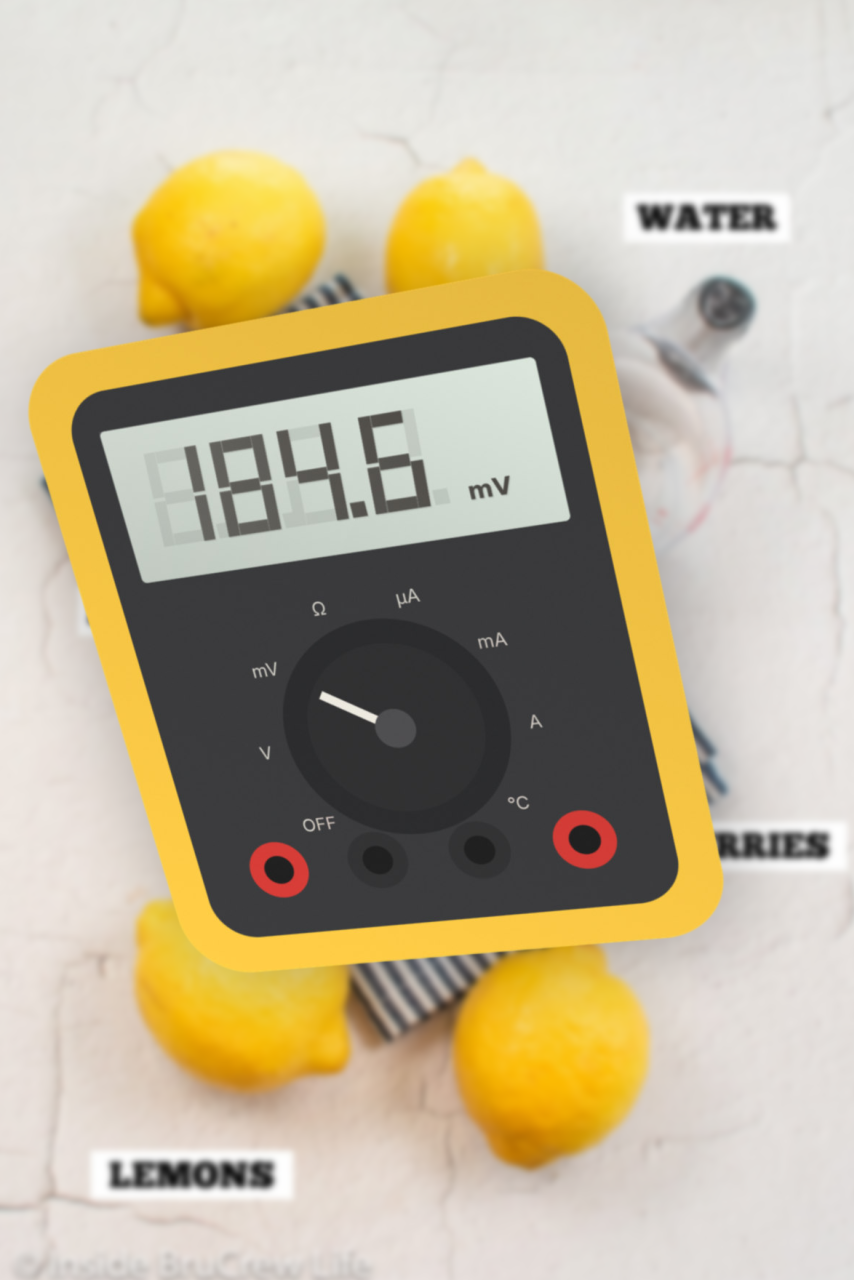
value=184.6 unit=mV
